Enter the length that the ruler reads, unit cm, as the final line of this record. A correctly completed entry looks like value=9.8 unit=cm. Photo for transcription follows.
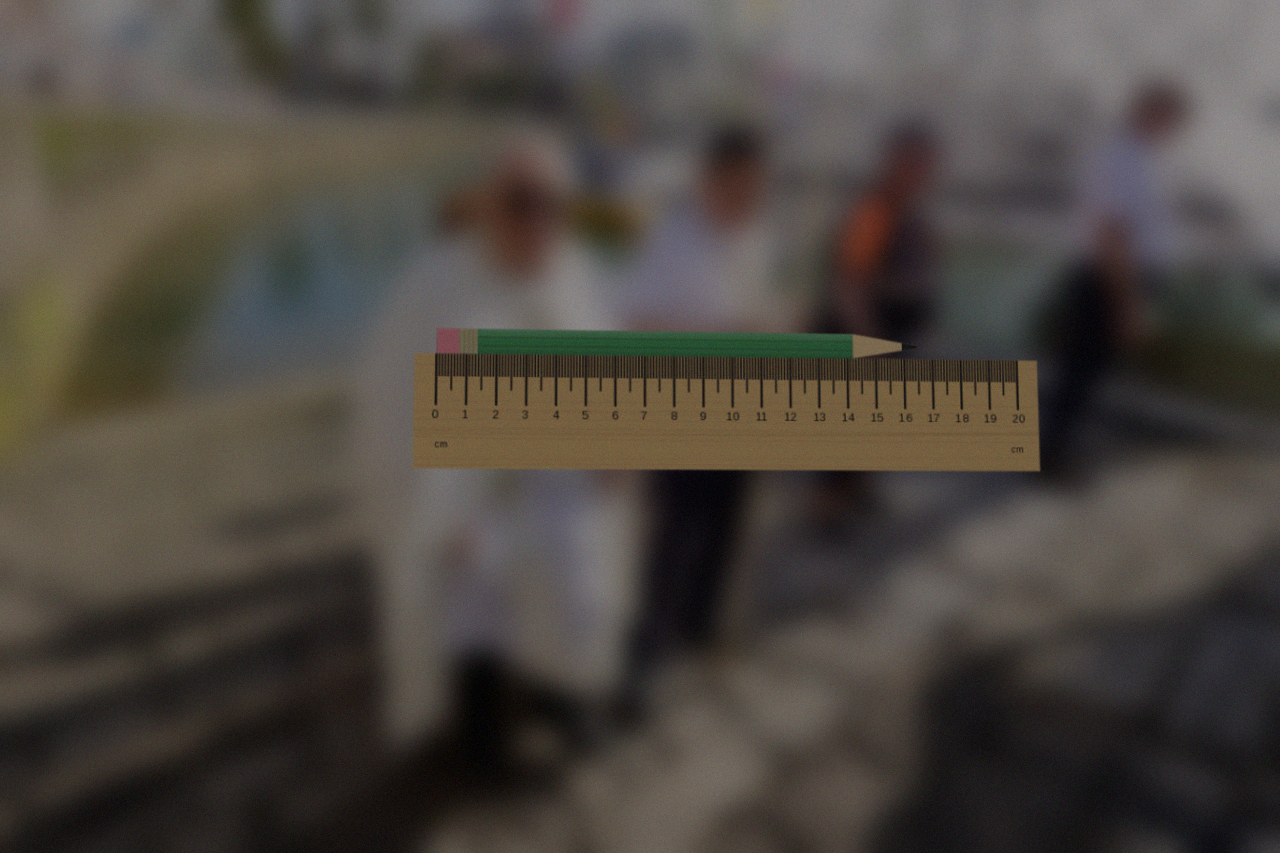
value=16.5 unit=cm
